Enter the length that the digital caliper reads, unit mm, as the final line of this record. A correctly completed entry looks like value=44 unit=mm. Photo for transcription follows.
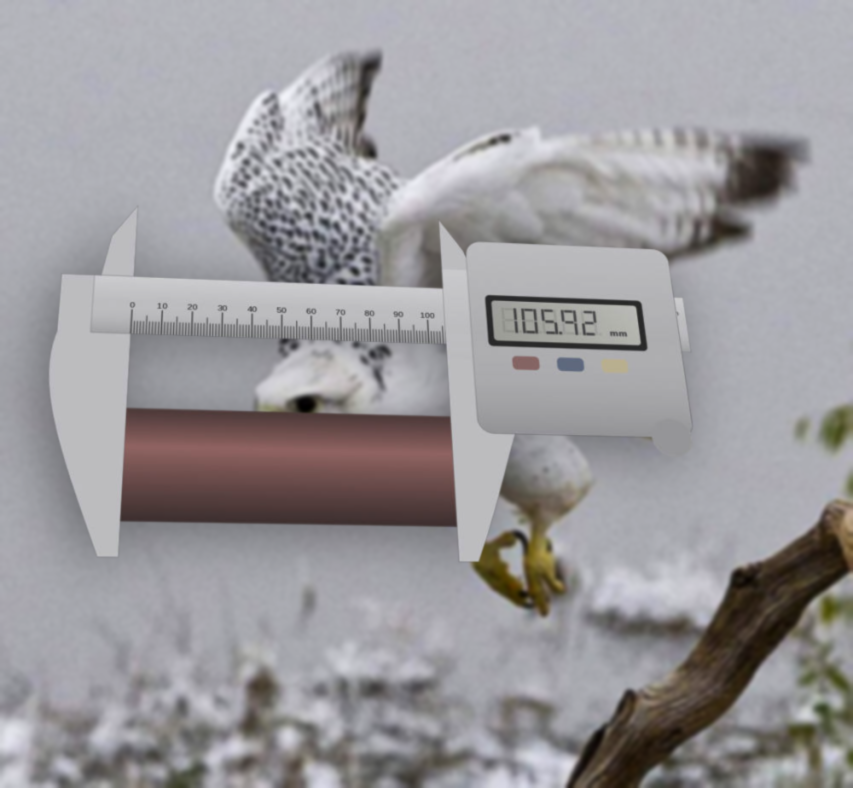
value=105.92 unit=mm
